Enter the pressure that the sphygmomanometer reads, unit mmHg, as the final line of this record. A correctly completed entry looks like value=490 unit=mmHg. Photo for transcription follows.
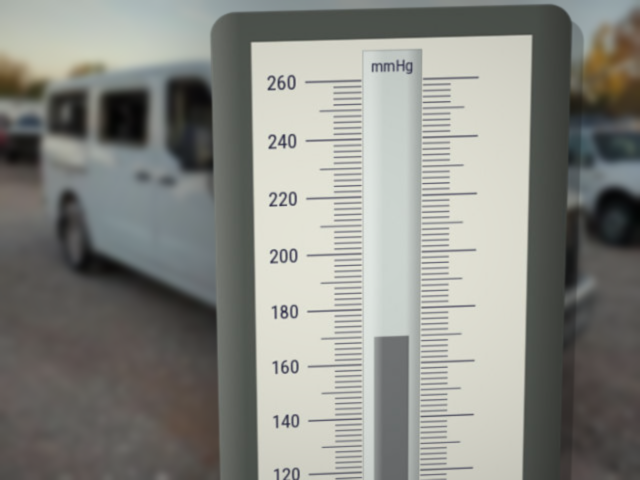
value=170 unit=mmHg
